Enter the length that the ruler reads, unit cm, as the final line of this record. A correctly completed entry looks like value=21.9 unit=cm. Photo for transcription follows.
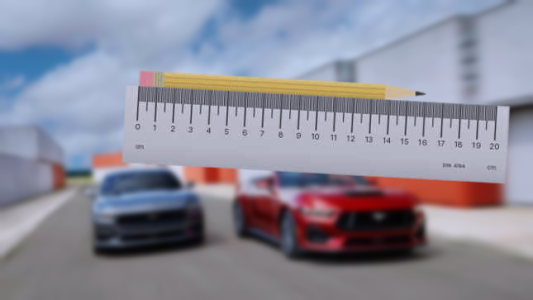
value=16 unit=cm
